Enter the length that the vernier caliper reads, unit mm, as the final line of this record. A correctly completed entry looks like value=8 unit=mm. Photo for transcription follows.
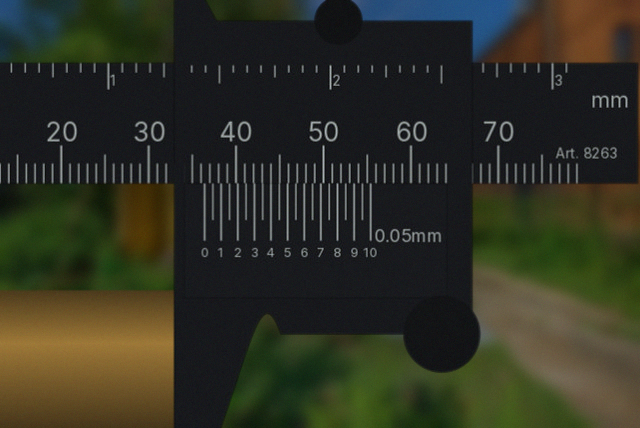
value=36.4 unit=mm
